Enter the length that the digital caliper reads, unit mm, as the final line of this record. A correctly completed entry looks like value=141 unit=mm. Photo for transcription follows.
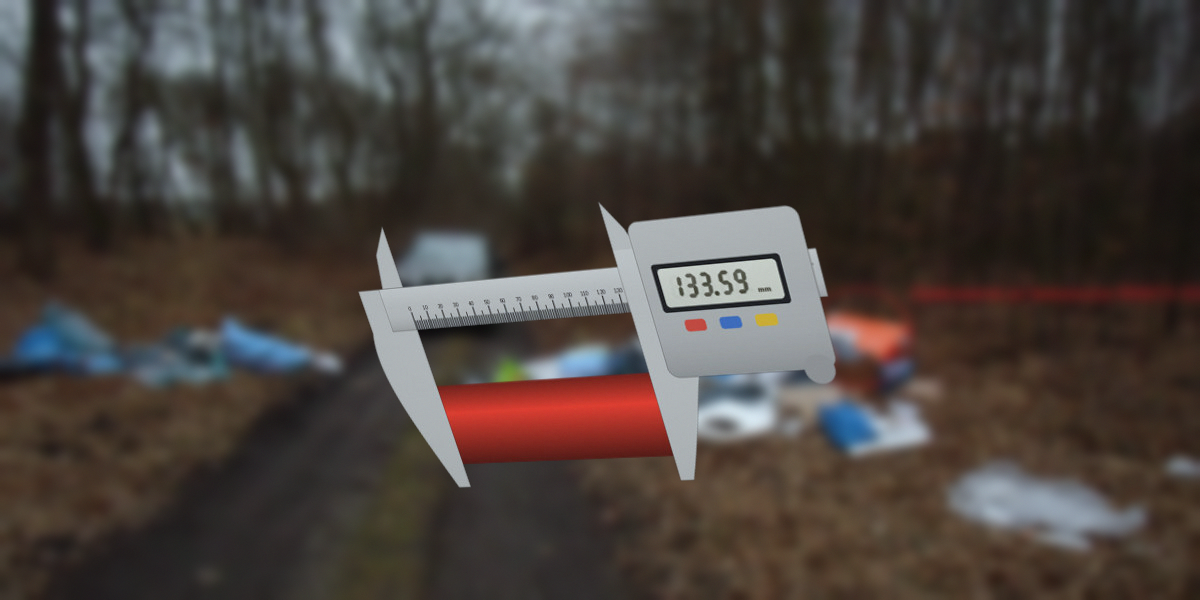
value=133.59 unit=mm
